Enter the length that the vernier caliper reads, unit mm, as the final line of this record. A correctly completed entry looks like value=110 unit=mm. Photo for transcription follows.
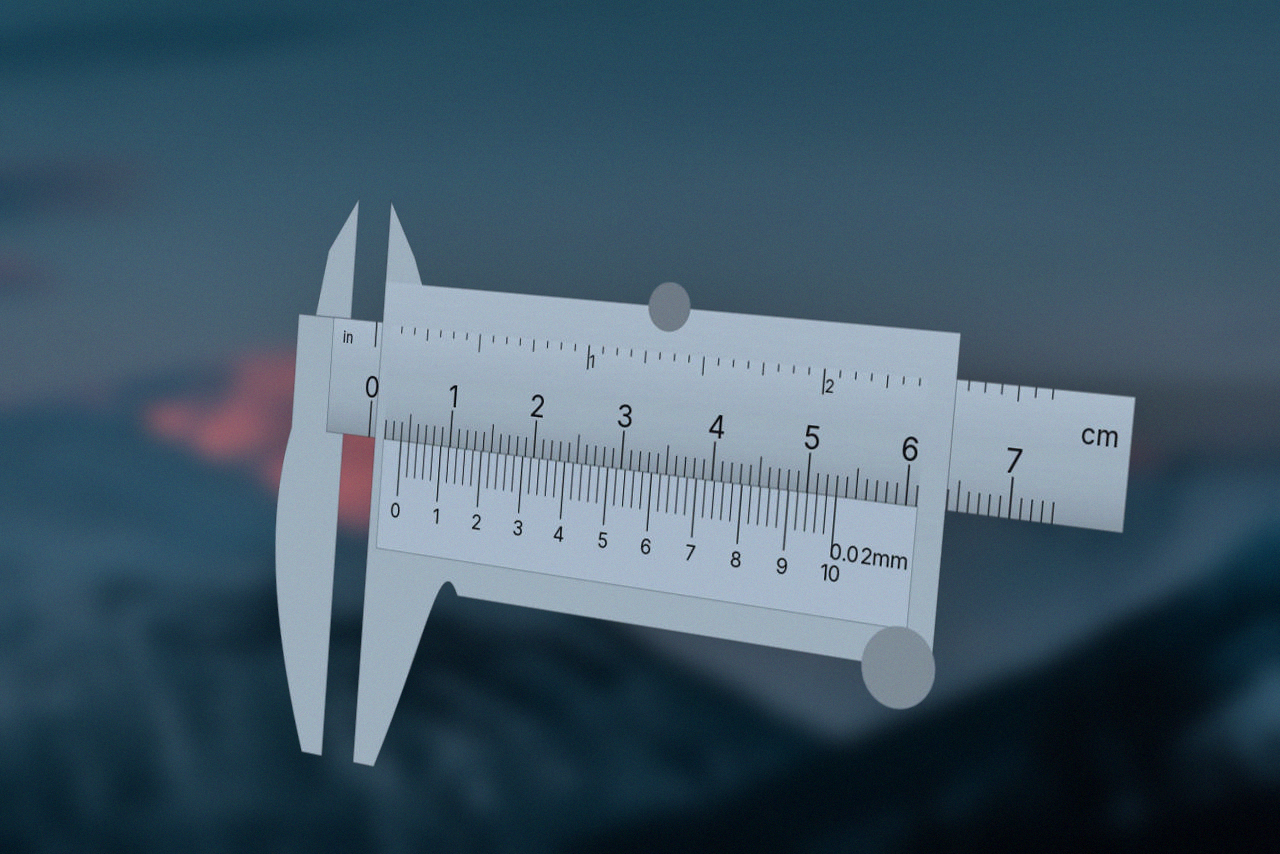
value=4.0 unit=mm
